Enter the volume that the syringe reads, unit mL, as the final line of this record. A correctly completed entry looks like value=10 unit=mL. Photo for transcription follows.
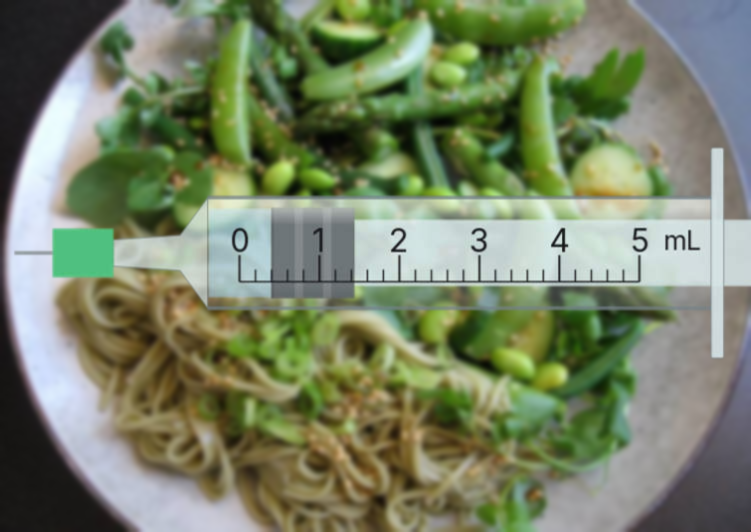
value=0.4 unit=mL
